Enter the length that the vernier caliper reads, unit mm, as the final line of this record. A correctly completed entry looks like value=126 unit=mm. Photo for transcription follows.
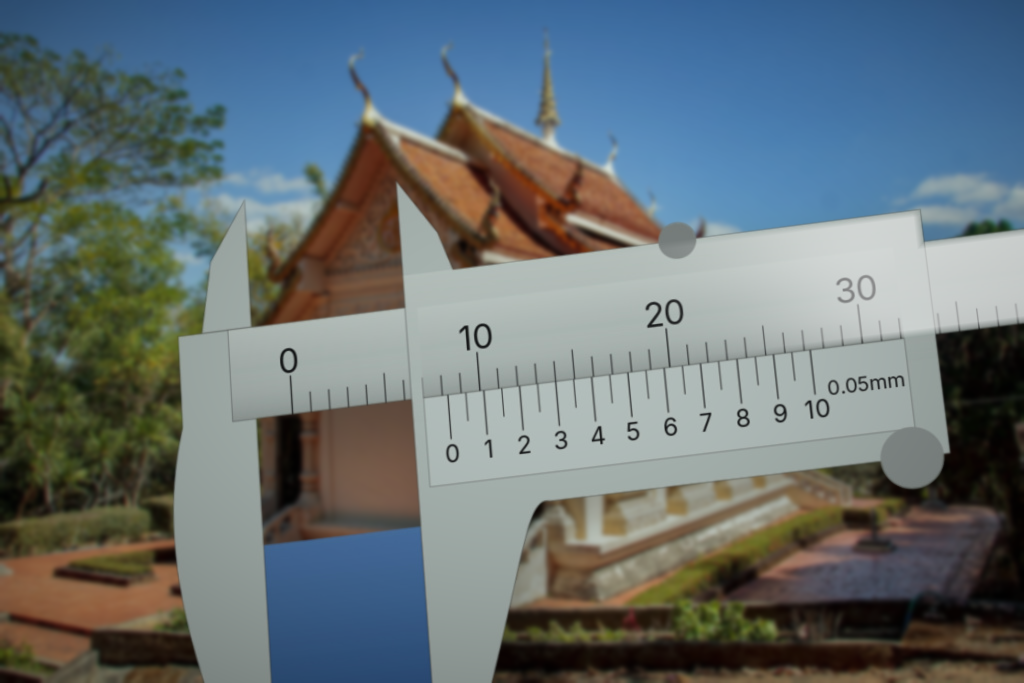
value=8.3 unit=mm
